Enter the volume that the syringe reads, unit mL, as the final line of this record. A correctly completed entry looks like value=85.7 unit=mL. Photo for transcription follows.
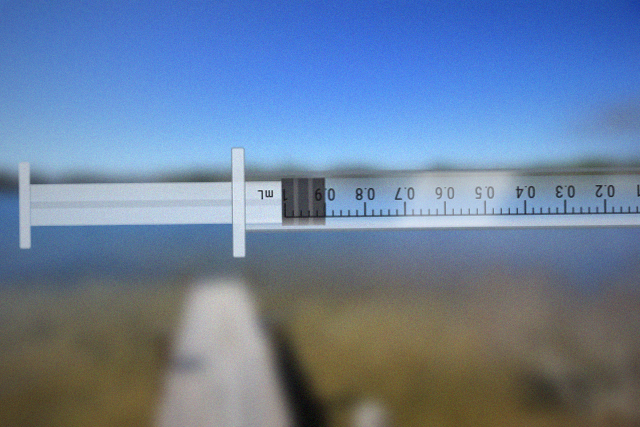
value=0.9 unit=mL
